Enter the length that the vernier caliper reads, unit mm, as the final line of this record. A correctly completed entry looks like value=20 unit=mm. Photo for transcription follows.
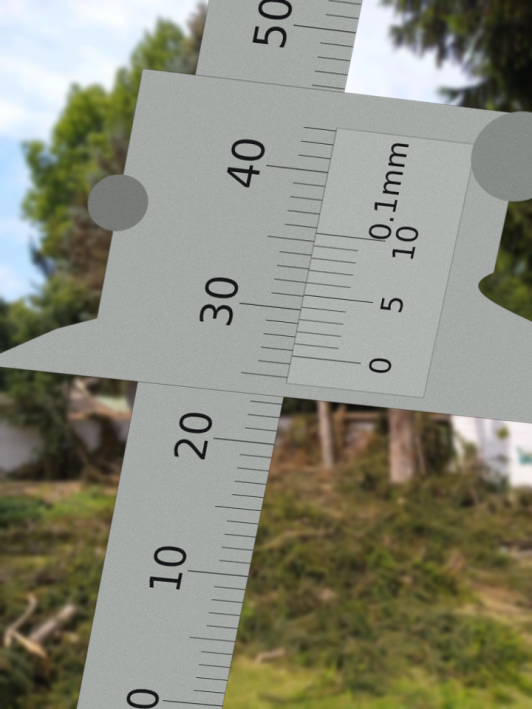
value=26.6 unit=mm
